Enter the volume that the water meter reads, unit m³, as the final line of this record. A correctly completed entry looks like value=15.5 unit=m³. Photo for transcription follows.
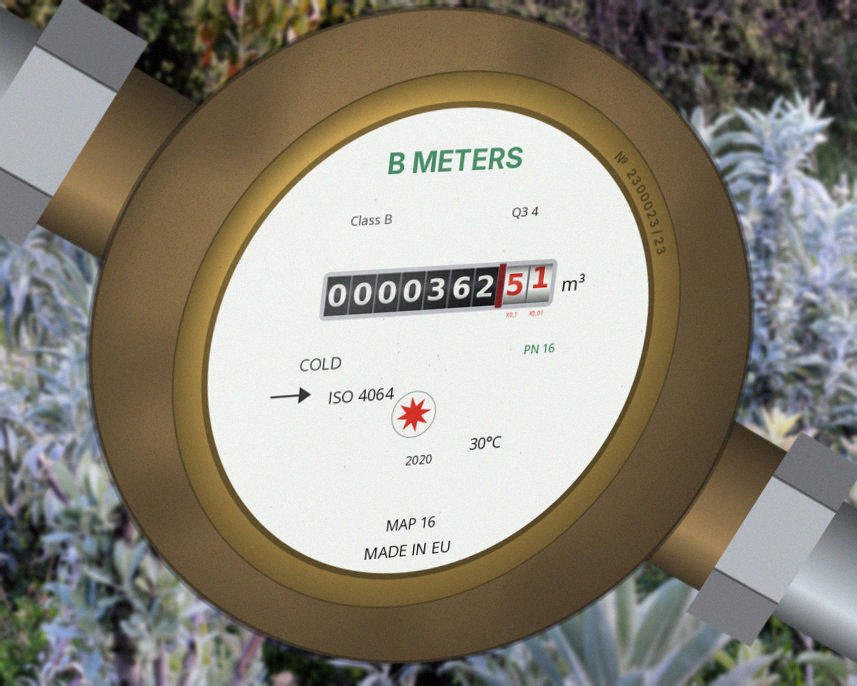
value=362.51 unit=m³
